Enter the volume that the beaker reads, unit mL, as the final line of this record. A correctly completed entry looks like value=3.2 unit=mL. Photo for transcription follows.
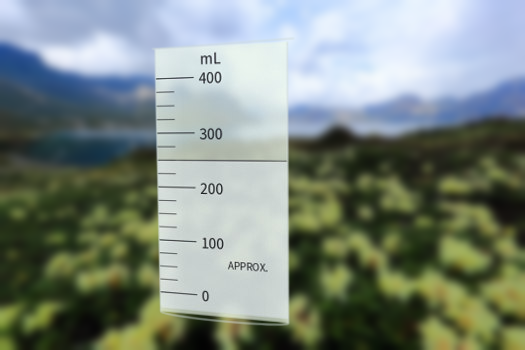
value=250 unit=mL
